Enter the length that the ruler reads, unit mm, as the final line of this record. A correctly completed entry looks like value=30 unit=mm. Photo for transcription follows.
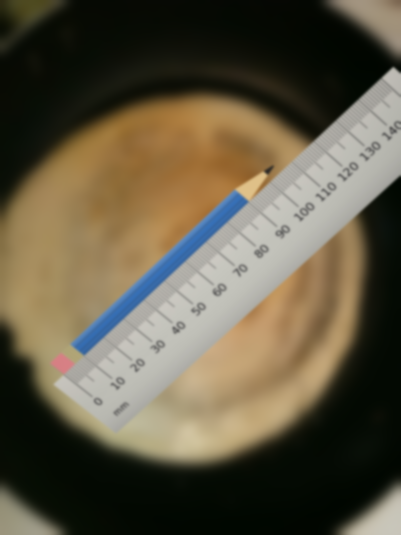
value=105 unit=mm
